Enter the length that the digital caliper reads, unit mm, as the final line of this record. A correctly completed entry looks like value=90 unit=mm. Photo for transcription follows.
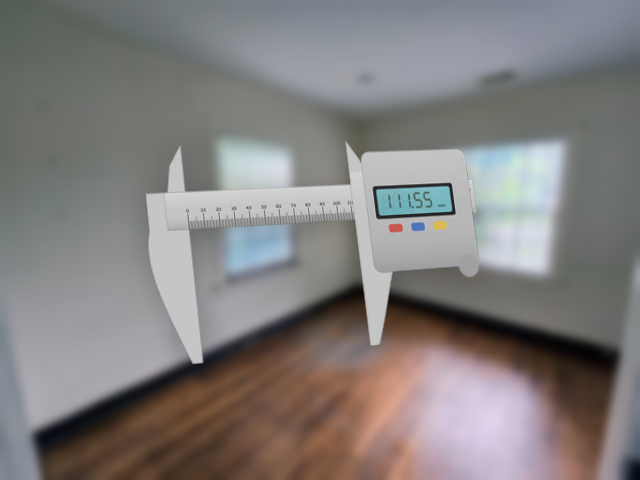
value=111.55 unit=mm
